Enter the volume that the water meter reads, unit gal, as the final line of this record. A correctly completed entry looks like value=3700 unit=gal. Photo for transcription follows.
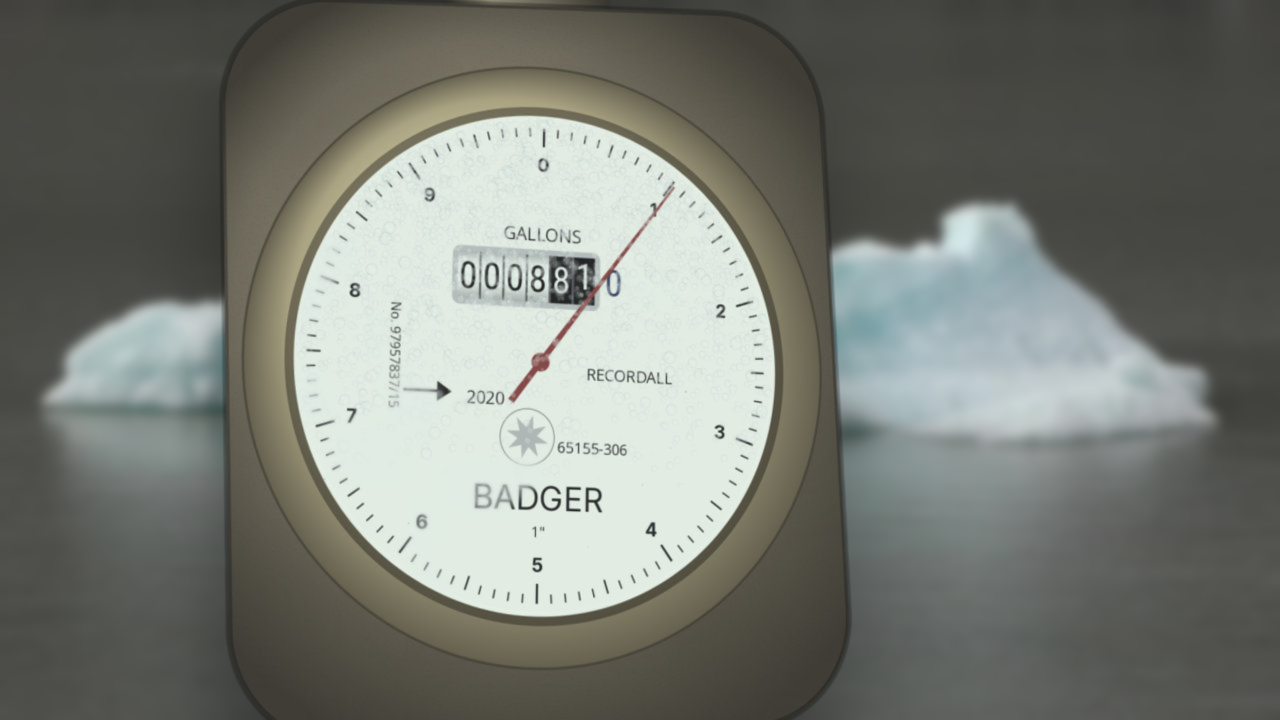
value=8811.0 unit=gal
